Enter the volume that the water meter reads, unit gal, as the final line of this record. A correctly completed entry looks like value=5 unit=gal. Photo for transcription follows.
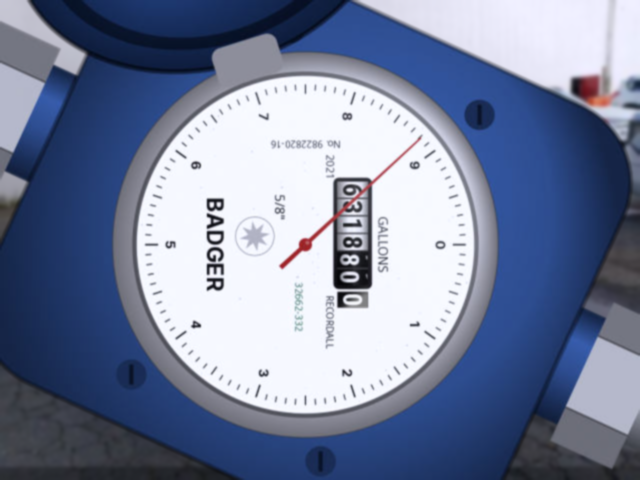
value=6318798.8 unit=gal
